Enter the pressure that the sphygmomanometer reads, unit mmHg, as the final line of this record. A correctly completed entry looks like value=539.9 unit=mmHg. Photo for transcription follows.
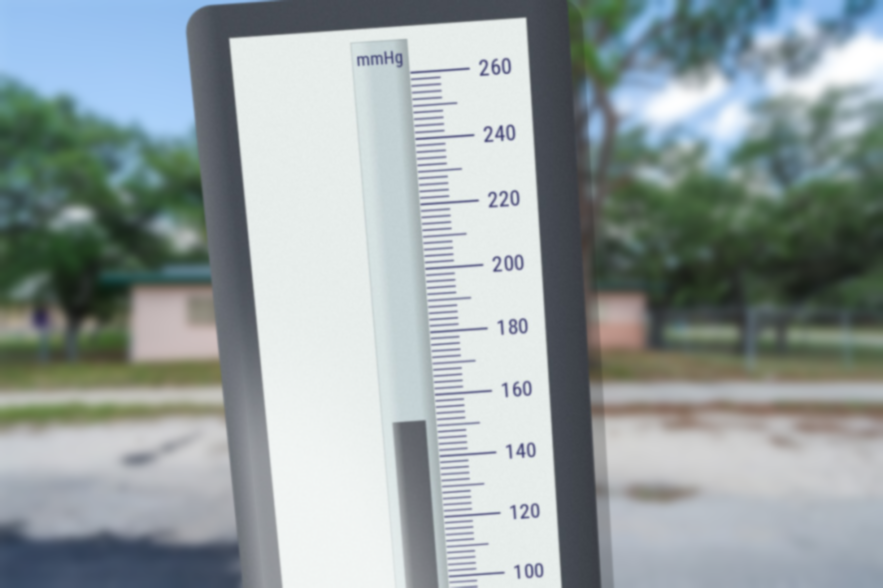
value=152 unit=mmHg
